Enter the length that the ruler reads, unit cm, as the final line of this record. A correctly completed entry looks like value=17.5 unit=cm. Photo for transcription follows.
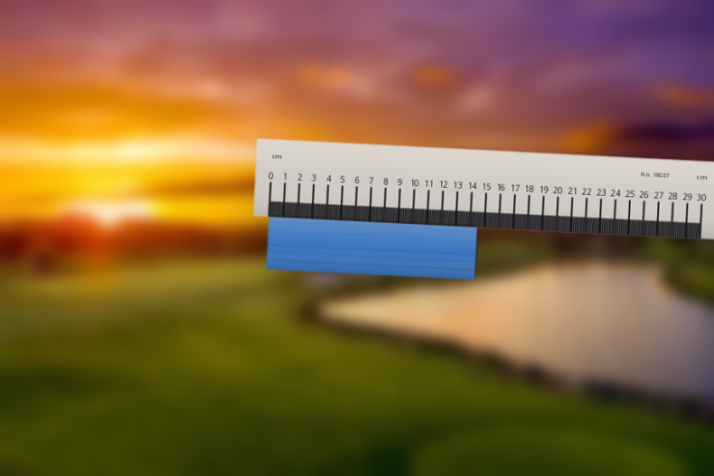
value=14.5 unit=cm
